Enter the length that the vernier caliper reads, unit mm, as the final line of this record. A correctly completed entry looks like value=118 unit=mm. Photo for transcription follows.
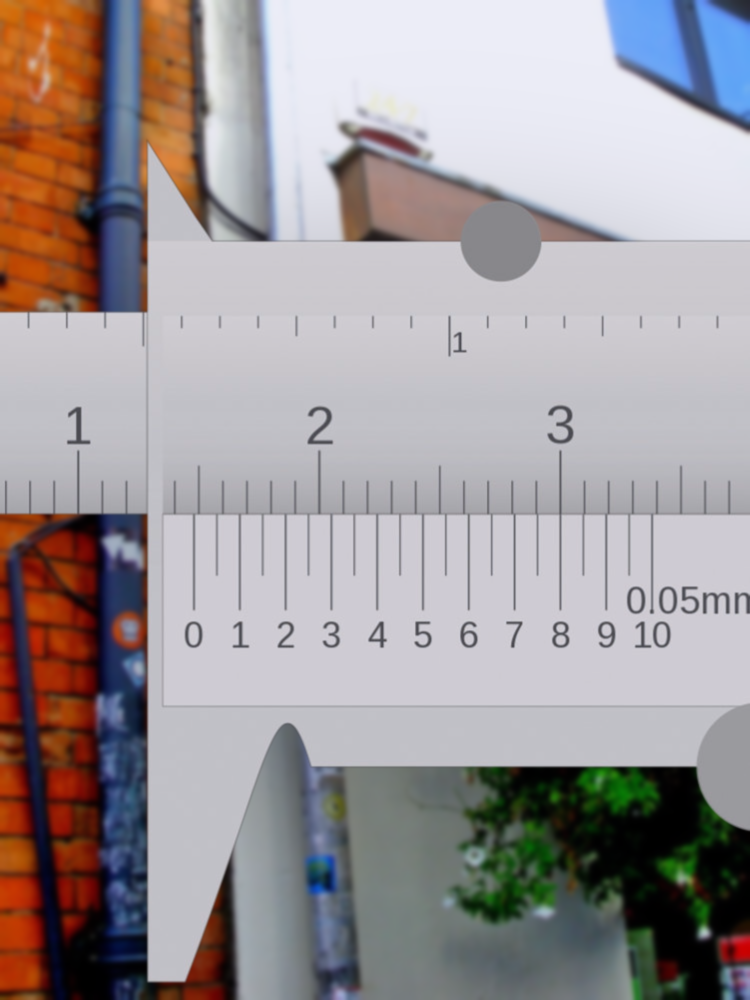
value=14.8 unit=mm
